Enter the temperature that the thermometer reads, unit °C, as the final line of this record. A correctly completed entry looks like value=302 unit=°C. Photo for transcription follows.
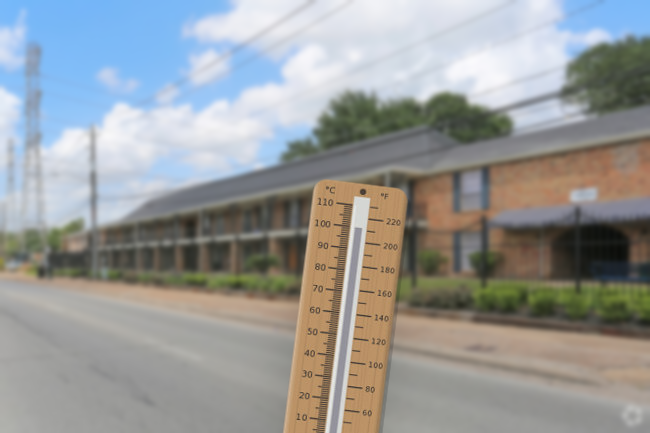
value=100 unit=°C
